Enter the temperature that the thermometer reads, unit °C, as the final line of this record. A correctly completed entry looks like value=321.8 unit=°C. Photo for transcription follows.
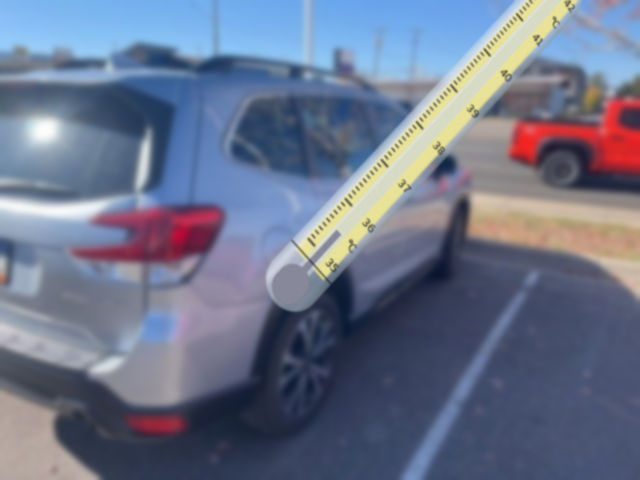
value=35.5 unit=°C
